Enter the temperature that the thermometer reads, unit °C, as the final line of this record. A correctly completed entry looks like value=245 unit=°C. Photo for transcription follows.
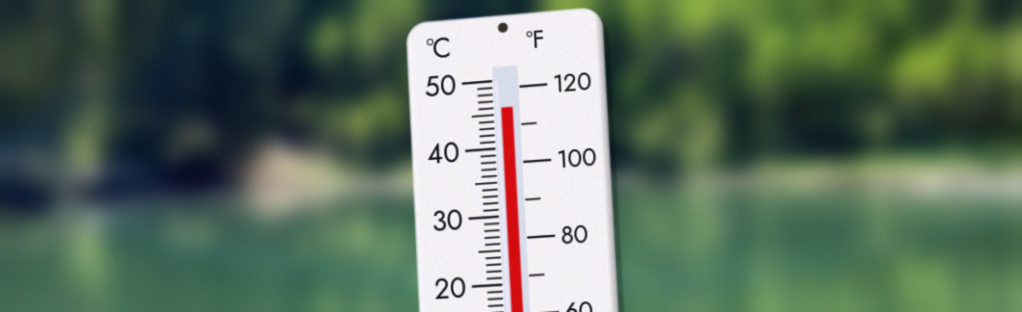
value=46 unit=°C
